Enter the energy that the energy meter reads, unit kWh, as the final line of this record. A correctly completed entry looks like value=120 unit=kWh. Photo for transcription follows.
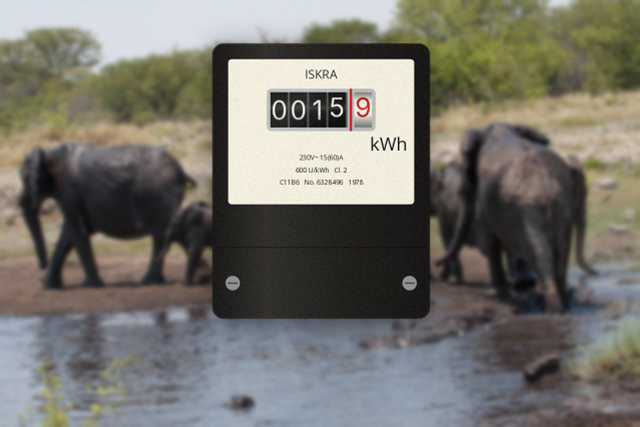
value=15.9 unit=kWh
